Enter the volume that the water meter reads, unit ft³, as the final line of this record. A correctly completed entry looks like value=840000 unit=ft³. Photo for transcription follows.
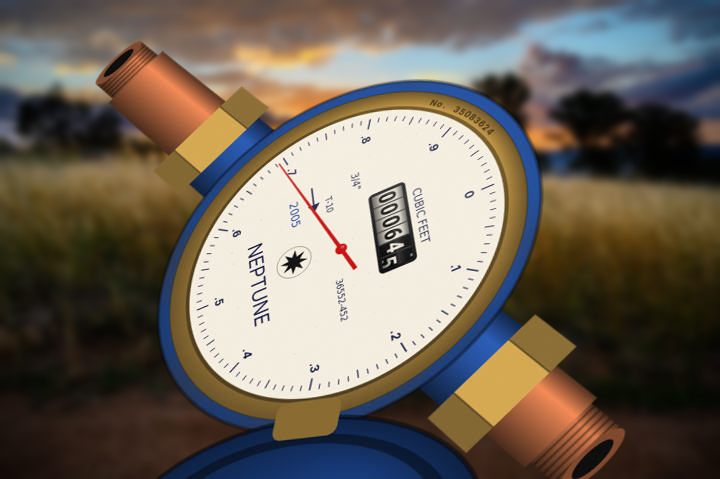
value=644.69 unit=ft³
